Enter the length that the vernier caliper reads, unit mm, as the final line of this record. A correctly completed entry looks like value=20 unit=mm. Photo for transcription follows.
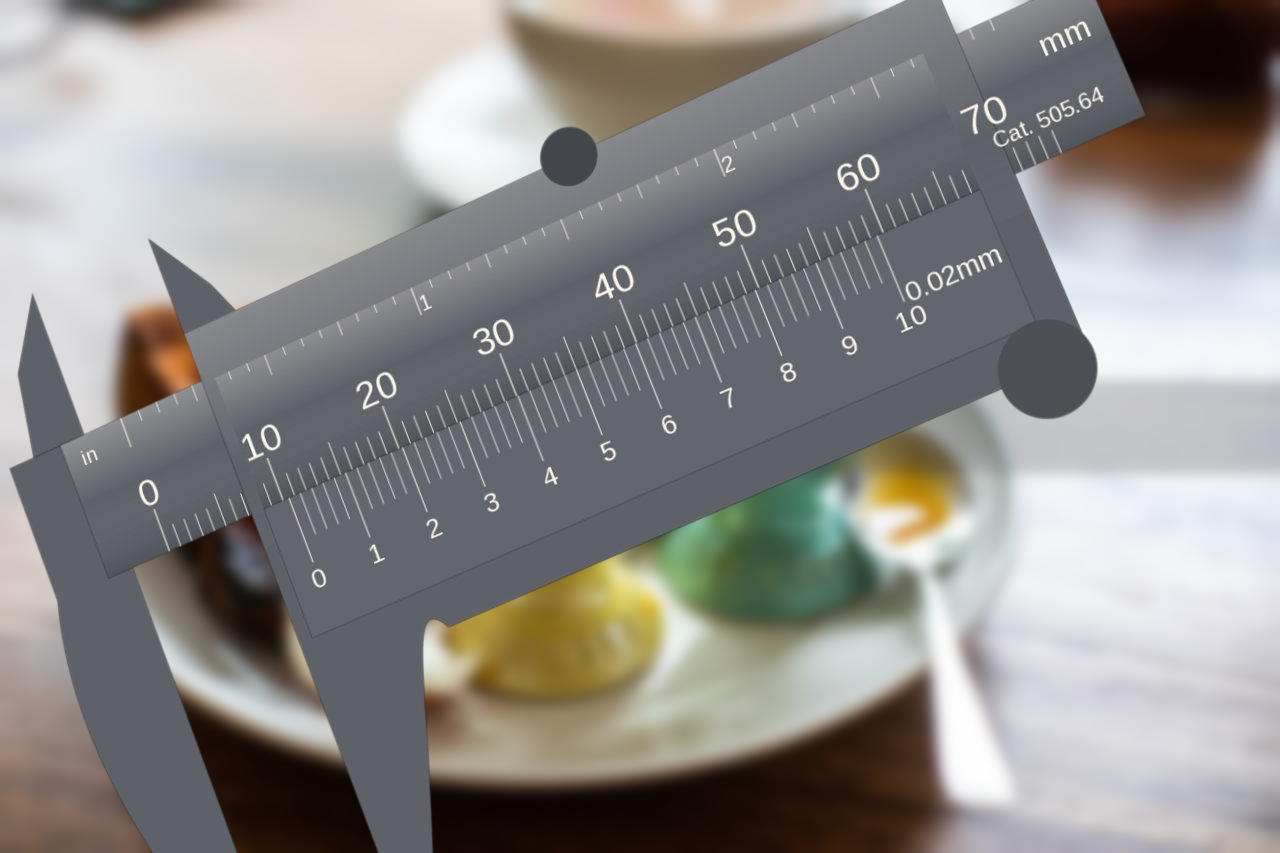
value=10.5 unit=mm
